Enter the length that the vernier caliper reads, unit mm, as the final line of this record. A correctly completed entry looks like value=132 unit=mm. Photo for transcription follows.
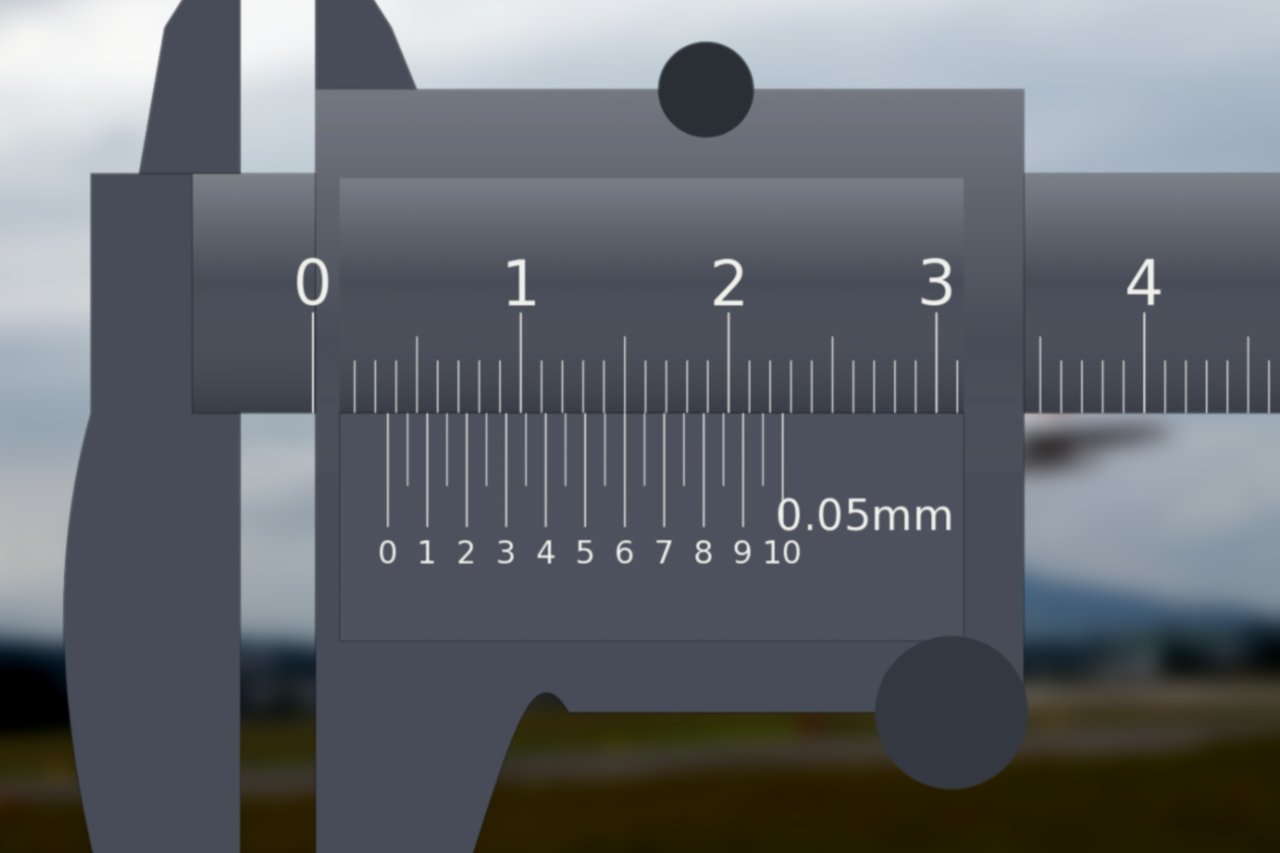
value=3.6 unit=mm
